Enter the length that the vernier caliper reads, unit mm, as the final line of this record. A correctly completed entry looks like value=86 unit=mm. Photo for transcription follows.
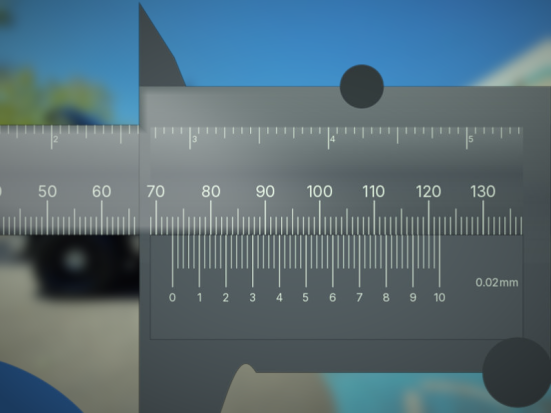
value=73.0 unit=mm
